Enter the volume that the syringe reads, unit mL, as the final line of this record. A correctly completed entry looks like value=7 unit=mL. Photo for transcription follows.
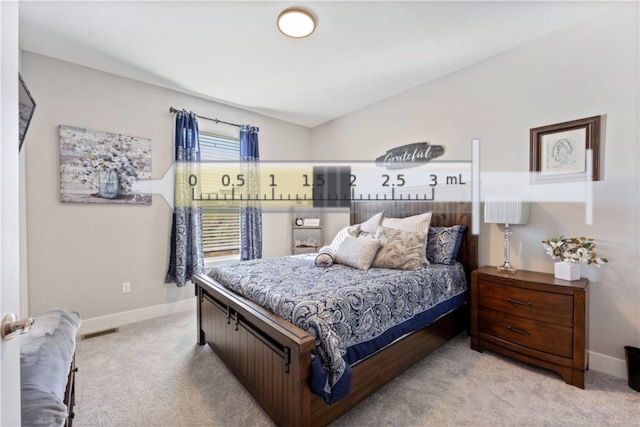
value=1.5 unit=mL
